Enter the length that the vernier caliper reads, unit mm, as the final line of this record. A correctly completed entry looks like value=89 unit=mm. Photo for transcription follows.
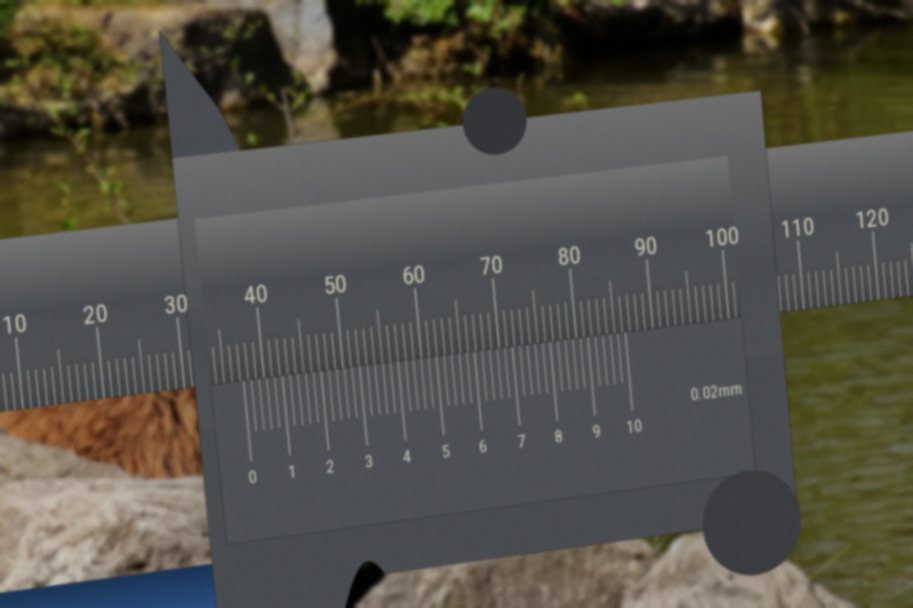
value=37.4 unit=mm
